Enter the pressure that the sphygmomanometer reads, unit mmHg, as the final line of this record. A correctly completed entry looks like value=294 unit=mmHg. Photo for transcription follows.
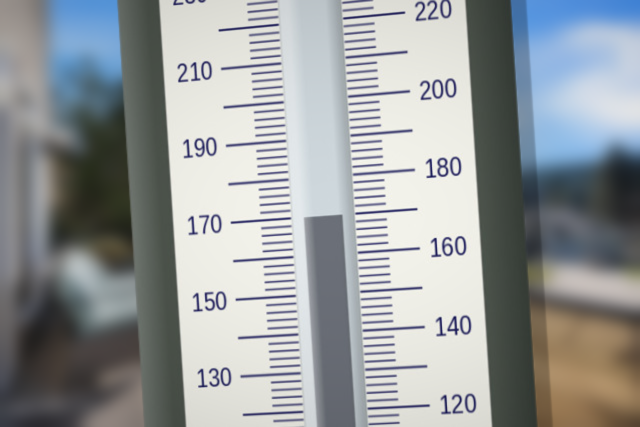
value=170 unit=mmHg
